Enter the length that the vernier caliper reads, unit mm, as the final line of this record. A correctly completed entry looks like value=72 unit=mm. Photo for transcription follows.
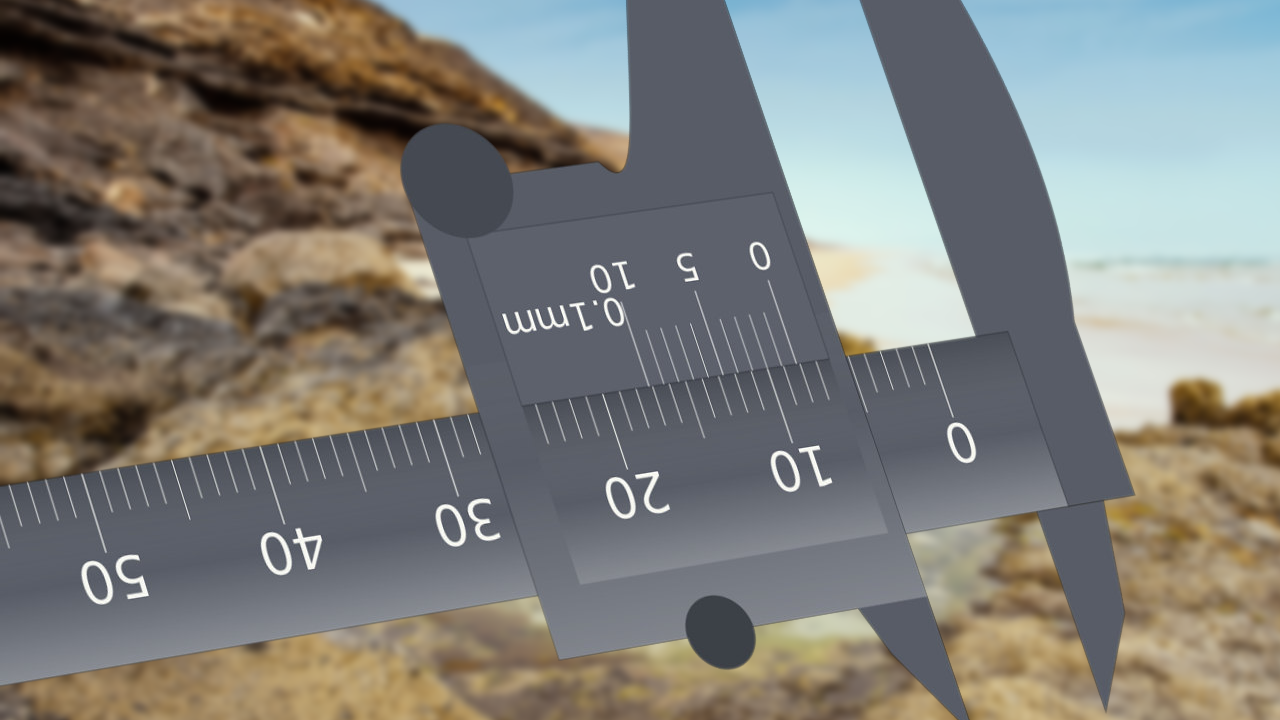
value=8.2 unit=mm
